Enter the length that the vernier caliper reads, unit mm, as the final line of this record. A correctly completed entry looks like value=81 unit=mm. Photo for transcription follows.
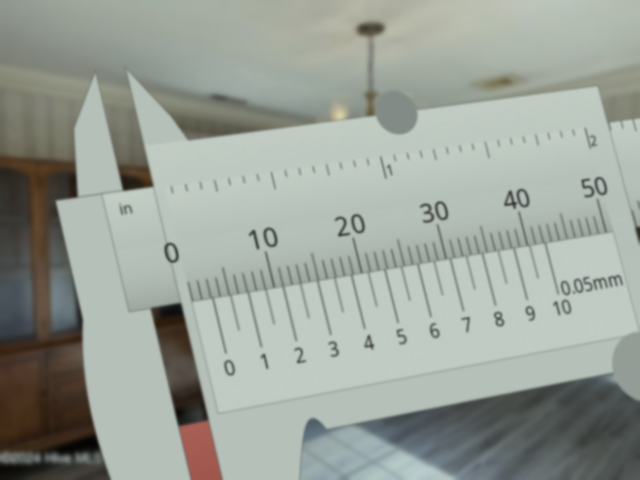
value=3.2 unit=mm
